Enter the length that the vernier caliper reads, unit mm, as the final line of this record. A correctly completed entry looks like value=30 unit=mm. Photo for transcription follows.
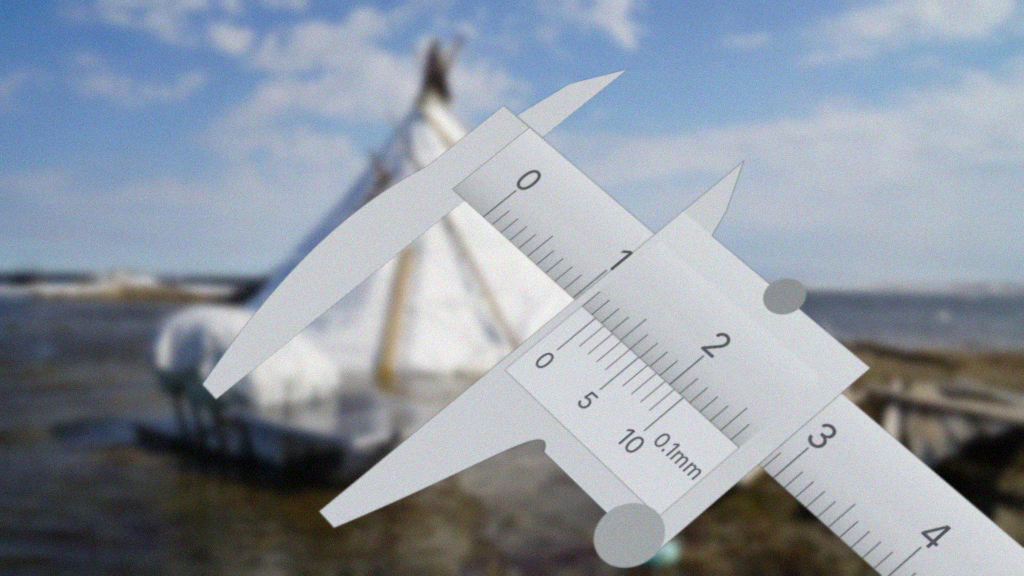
value=12.4 unit=mm
